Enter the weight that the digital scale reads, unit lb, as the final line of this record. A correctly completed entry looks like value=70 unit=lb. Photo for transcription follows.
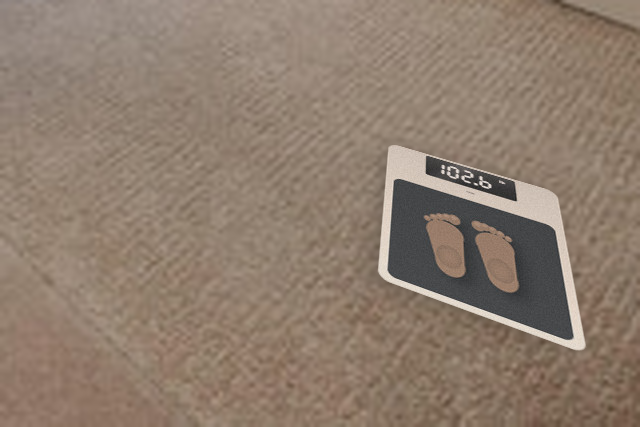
value=102.6 unit=lb
